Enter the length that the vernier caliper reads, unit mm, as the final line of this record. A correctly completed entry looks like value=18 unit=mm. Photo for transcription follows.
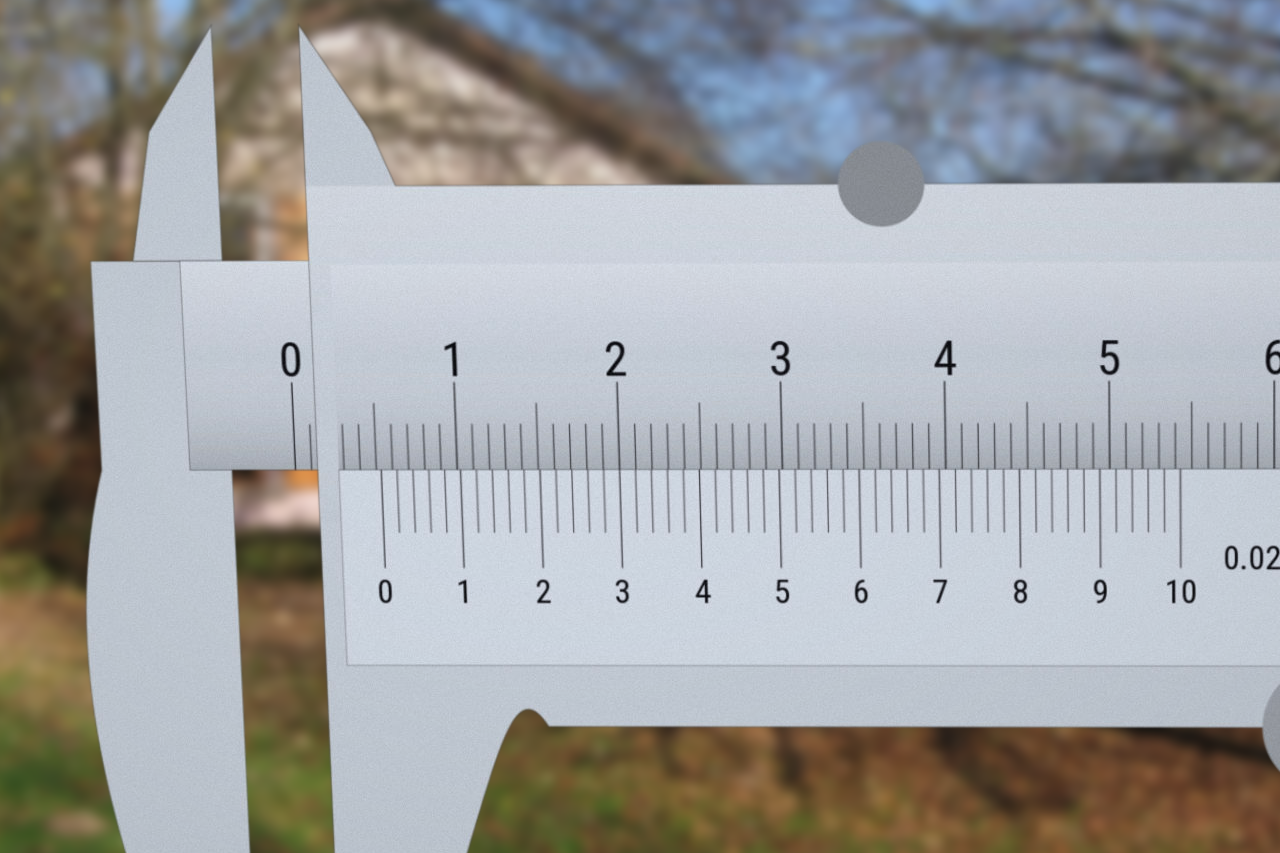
value=5.3 unit=mm
